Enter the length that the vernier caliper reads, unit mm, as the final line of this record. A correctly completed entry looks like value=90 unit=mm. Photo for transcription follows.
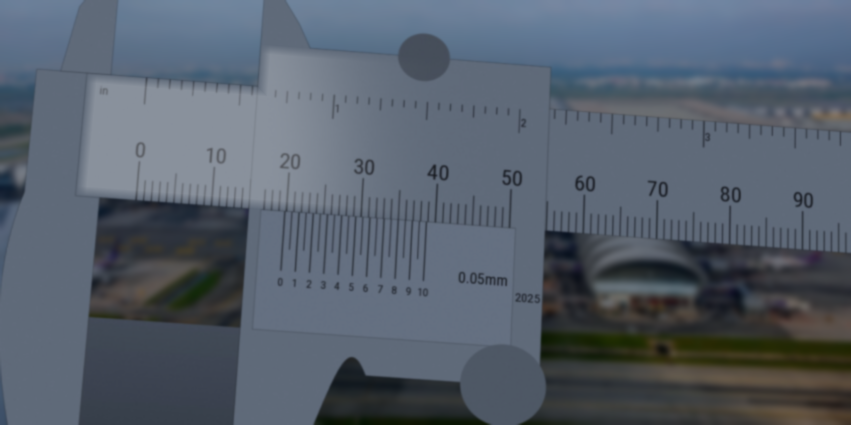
value=19.8 unit=mm
